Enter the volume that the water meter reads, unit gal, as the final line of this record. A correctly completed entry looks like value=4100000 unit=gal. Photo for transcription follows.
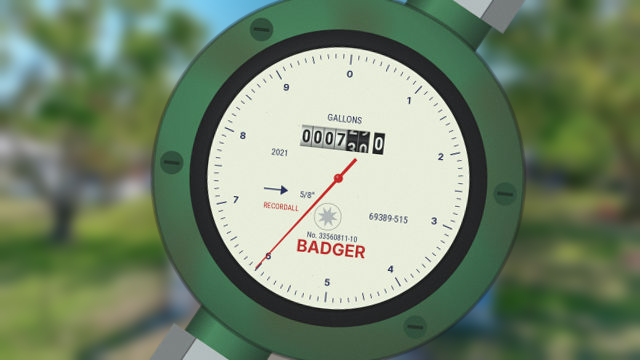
value=7296.0 unit=gal
